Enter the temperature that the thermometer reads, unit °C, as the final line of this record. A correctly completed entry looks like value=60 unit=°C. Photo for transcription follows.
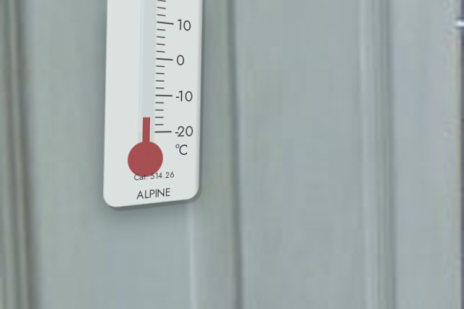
value=-16 unit=°C
